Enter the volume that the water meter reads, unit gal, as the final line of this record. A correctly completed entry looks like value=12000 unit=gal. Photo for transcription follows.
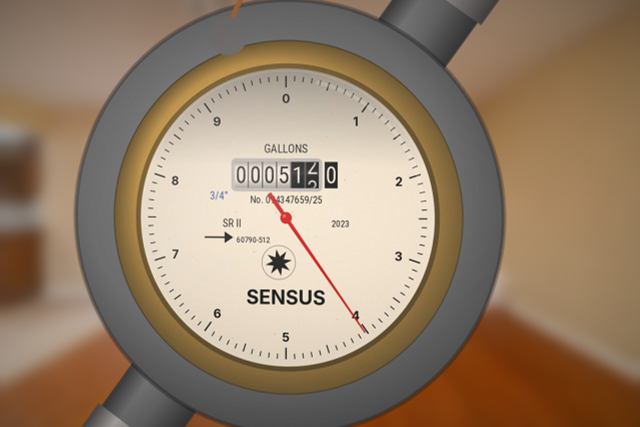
value=5124.0 unit=gal
